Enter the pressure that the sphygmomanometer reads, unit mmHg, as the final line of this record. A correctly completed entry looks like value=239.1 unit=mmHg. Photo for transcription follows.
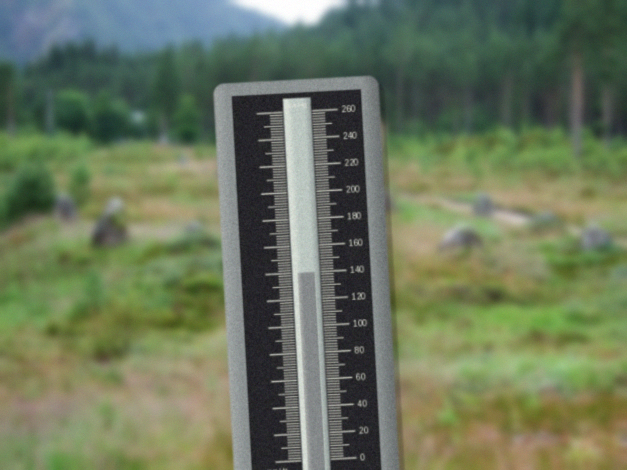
value=140 unit=mmHg
